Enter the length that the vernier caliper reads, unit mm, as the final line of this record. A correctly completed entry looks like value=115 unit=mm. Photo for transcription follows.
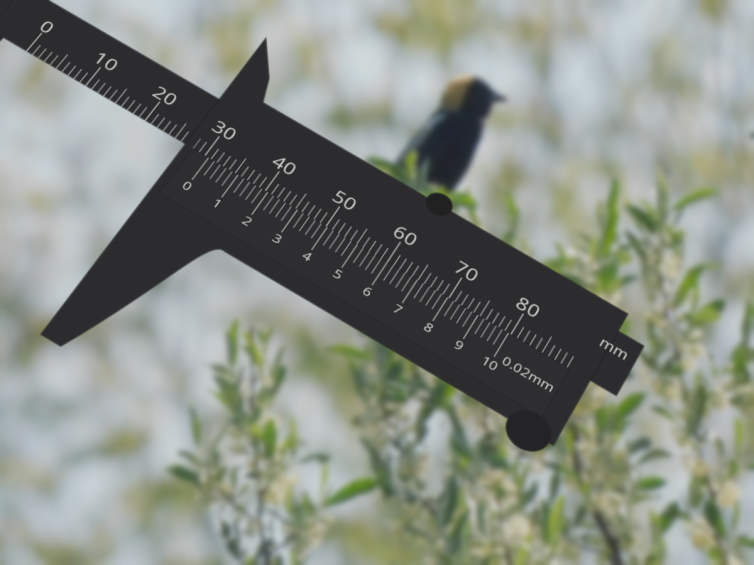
value=30.6 unit=mm
